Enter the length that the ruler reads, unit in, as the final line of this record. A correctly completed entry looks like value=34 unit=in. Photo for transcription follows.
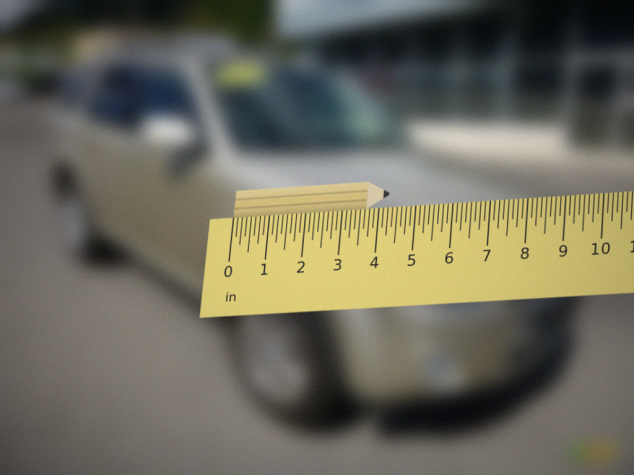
value=4.25 unit=in
